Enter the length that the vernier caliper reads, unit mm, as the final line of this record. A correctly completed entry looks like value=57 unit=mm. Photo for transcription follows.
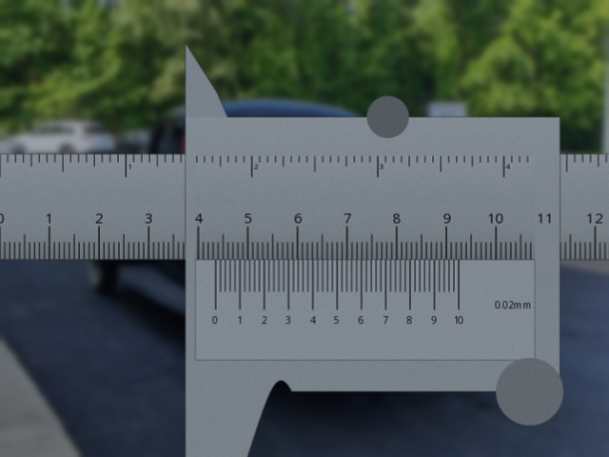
value=43.5 unit=mm
